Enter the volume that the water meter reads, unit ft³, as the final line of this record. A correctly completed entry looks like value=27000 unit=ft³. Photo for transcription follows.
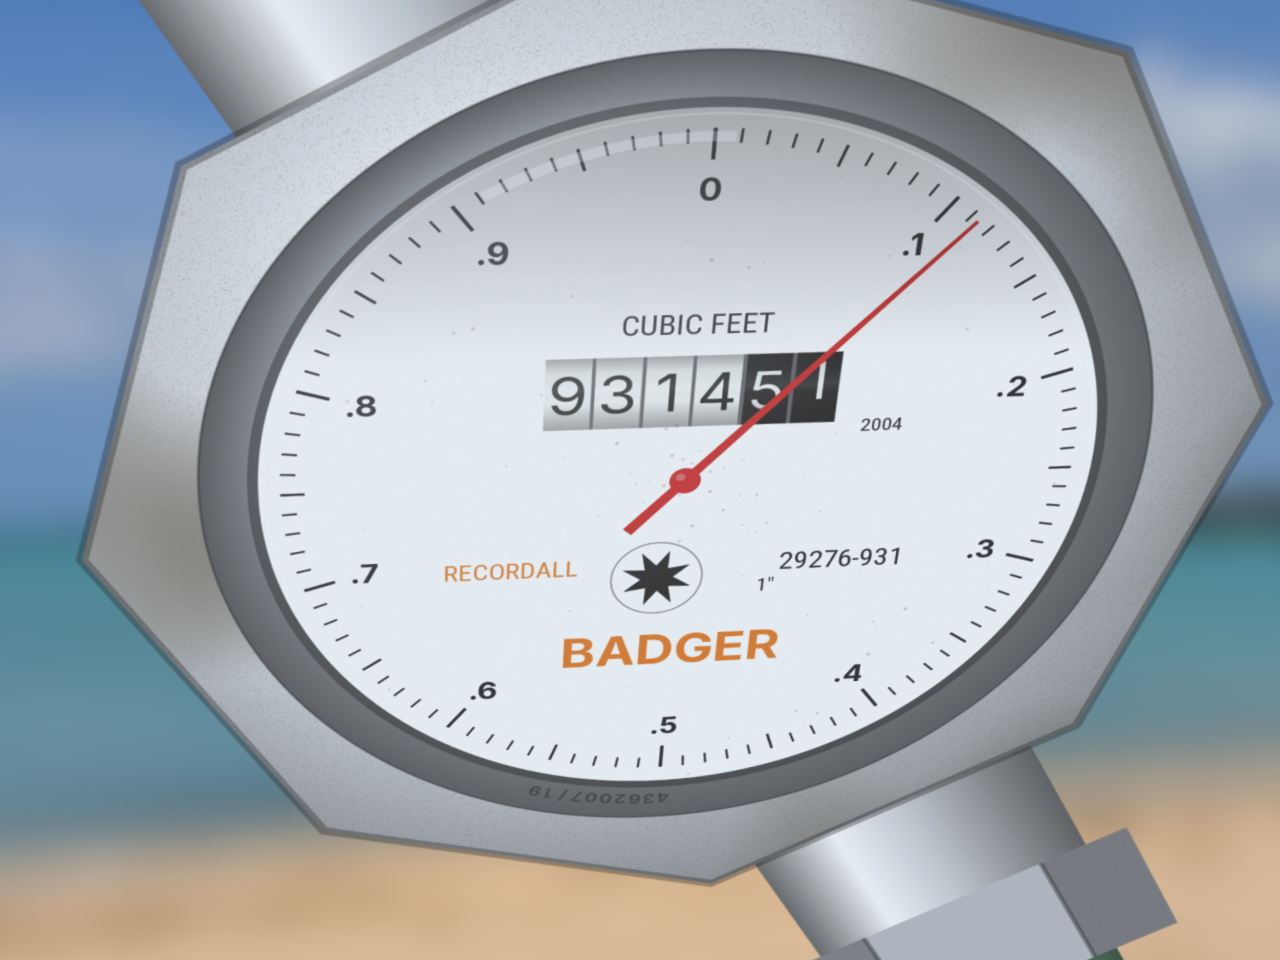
value=931451.11 unit=ft³
